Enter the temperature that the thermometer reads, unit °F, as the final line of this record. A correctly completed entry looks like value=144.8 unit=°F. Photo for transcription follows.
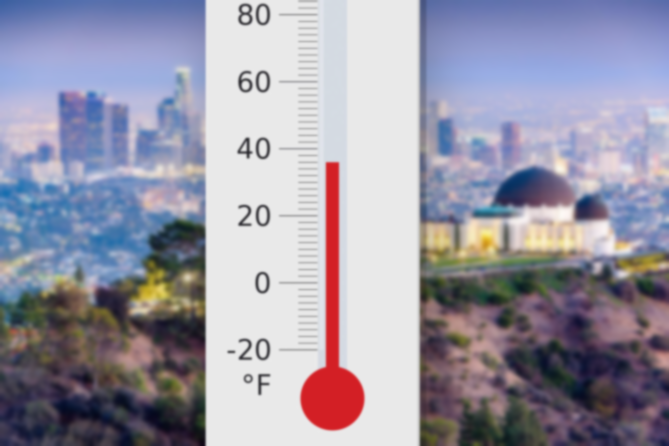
value=36 unit=°F
